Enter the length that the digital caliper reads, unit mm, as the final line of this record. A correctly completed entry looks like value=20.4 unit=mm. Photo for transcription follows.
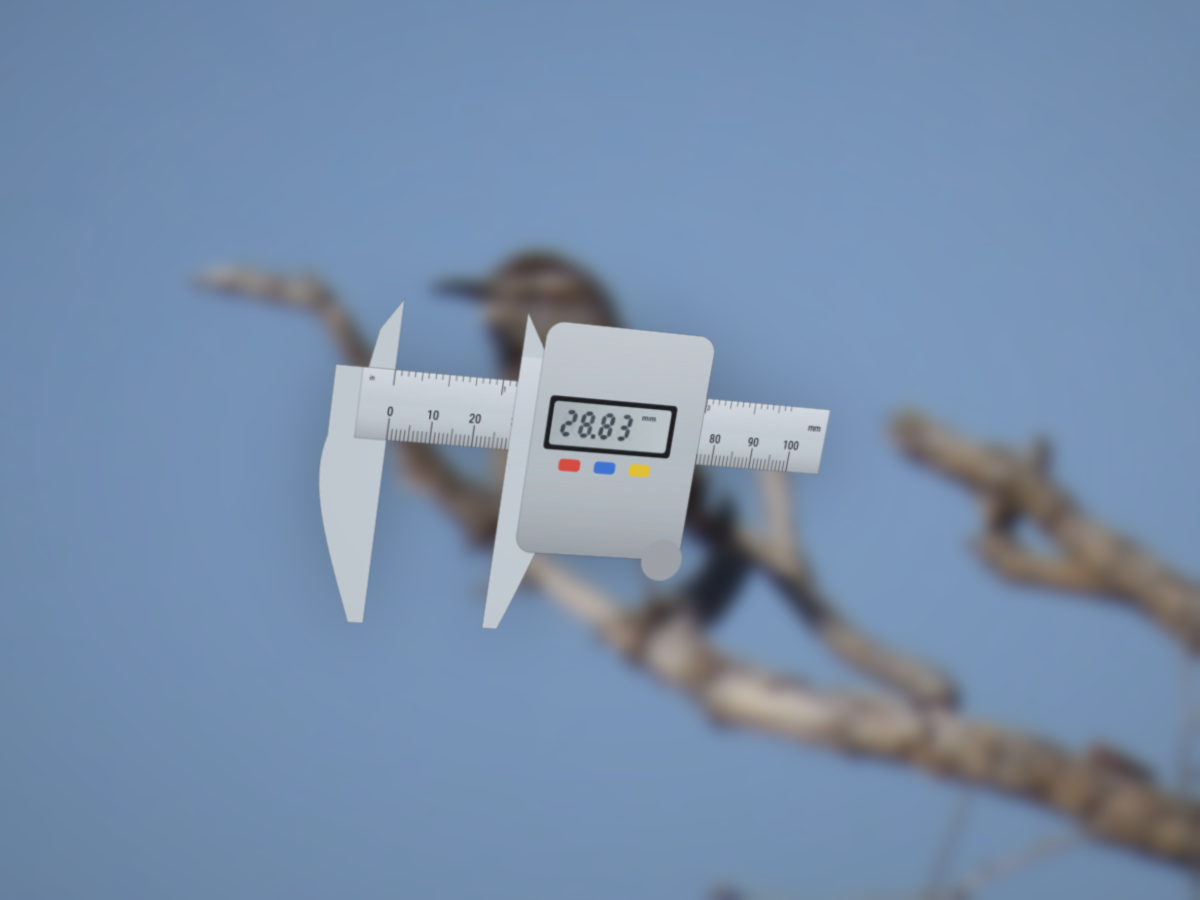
value=28.83 unit=mm
